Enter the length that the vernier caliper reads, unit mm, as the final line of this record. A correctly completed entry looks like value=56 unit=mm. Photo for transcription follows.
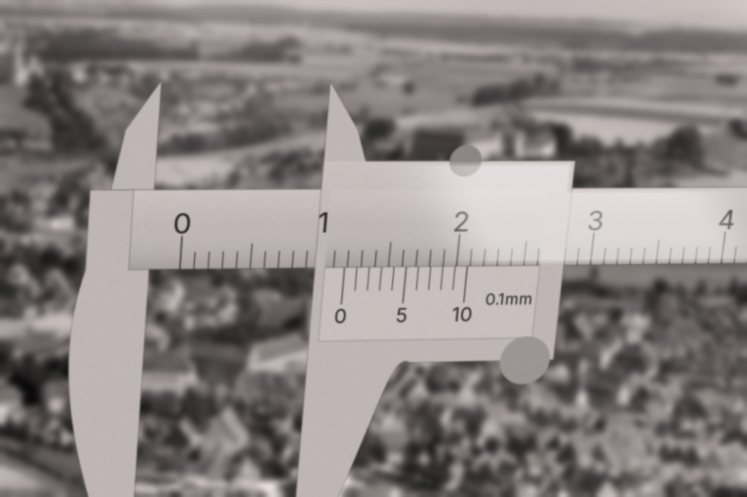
value=11.8 unit=mm
